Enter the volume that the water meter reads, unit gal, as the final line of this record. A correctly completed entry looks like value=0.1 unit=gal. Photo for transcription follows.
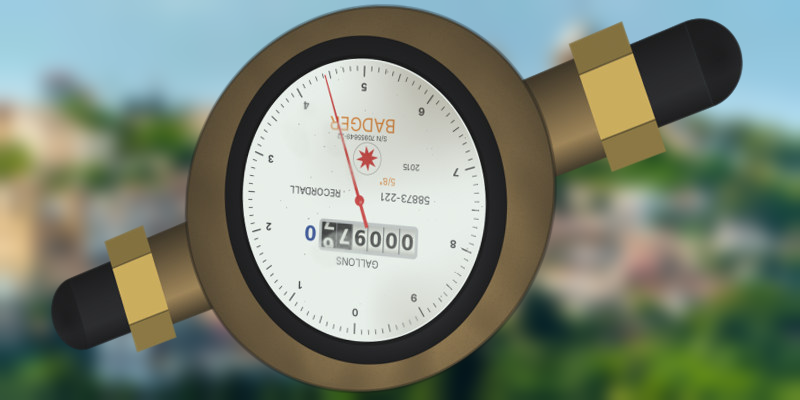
value=9764.4 unit=gal
